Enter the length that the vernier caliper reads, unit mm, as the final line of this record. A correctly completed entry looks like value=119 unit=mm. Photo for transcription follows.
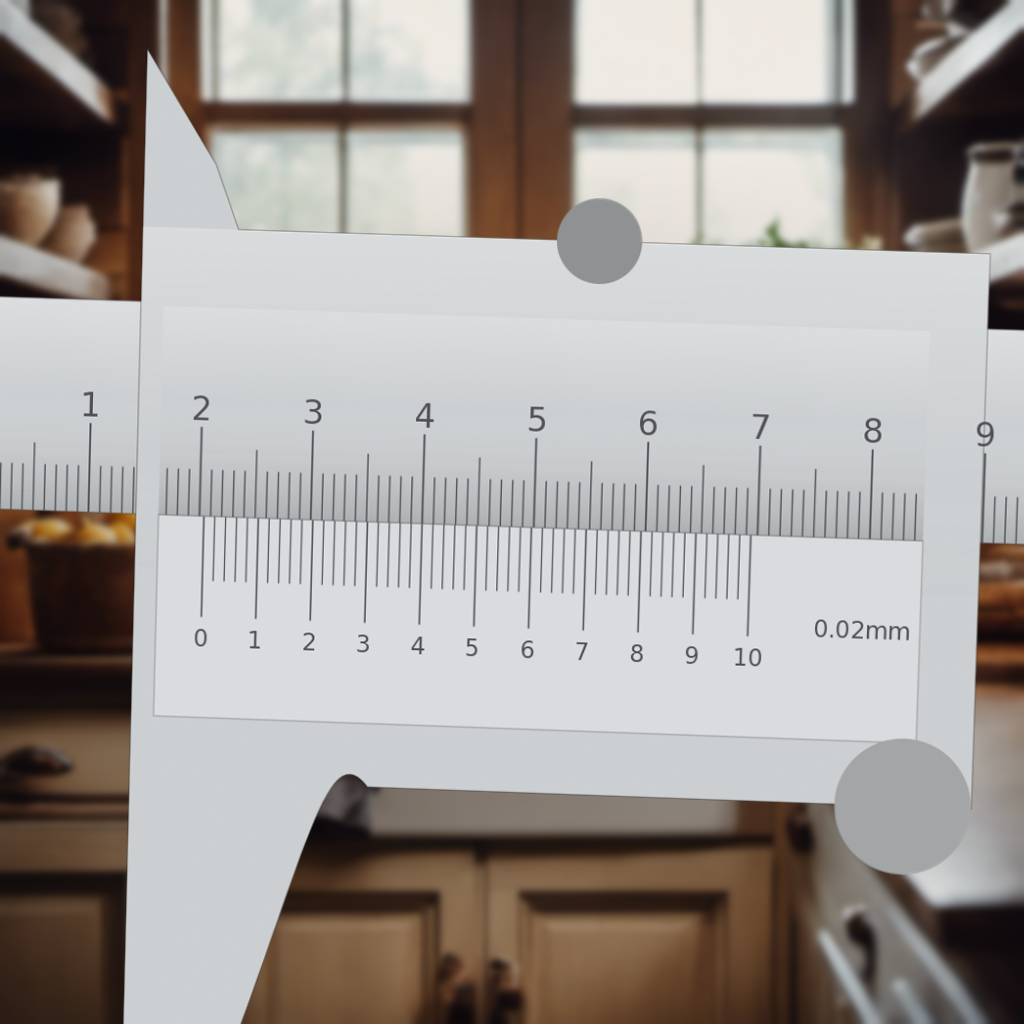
value=20.4 unit=mm
